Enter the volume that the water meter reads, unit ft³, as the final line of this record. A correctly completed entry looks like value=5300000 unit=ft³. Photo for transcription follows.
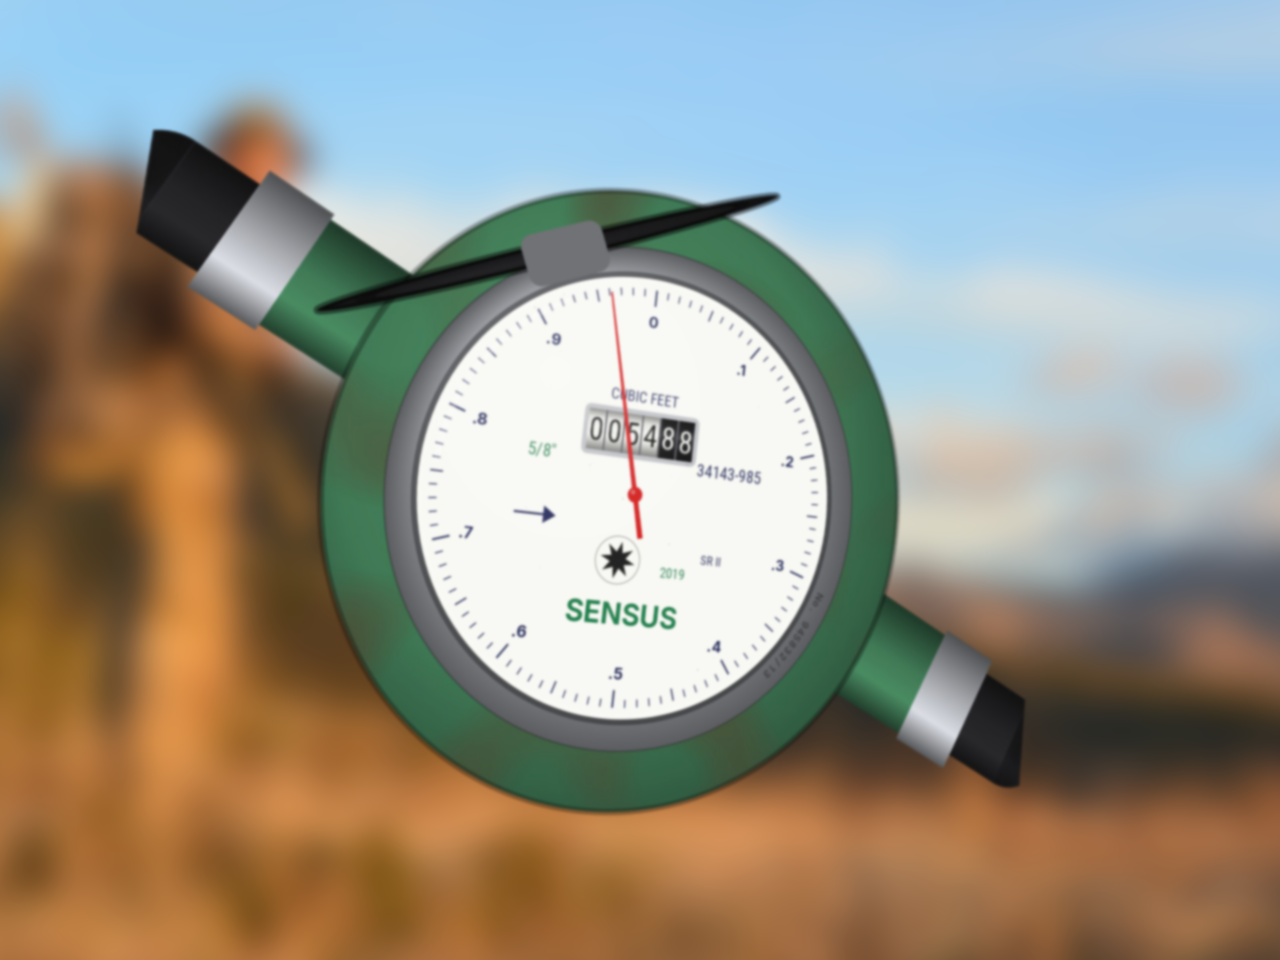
value=5487.96 unit=ft³
